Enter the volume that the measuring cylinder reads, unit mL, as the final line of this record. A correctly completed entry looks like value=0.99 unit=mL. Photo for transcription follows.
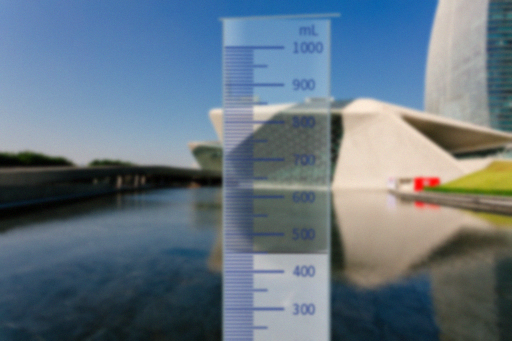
value=450 unit=mL
